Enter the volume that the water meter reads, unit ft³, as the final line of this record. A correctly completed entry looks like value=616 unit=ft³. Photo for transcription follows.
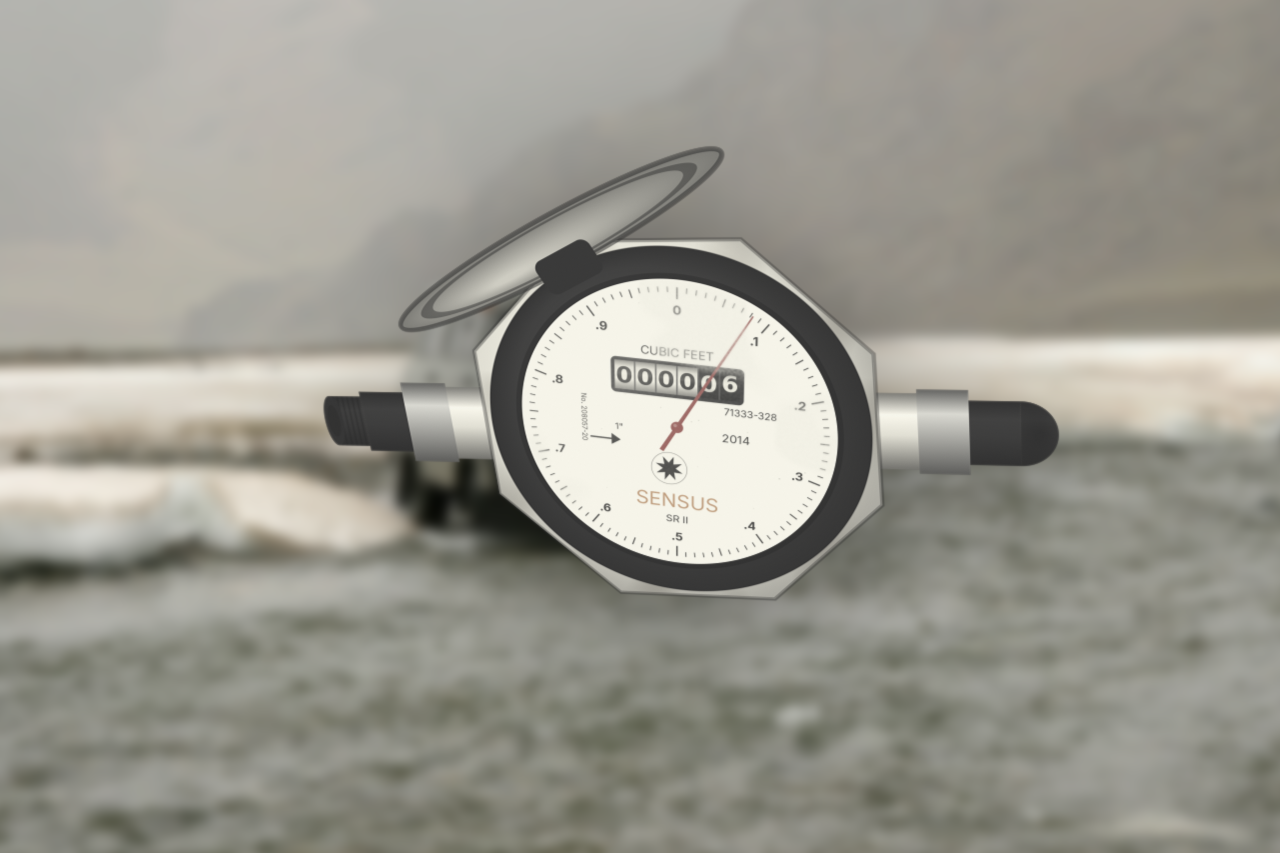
value=6.08 unit=ft³
